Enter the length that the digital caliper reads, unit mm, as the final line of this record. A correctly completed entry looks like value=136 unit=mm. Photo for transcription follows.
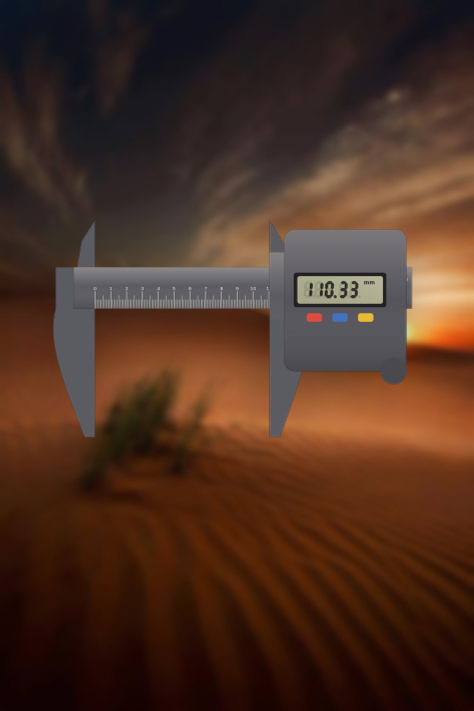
value=110.33 unit=mm
